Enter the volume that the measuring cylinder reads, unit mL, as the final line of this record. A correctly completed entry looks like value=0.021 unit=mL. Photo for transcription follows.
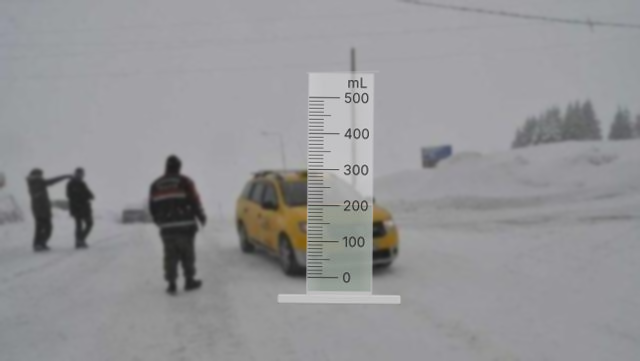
value=200 unit=mL
